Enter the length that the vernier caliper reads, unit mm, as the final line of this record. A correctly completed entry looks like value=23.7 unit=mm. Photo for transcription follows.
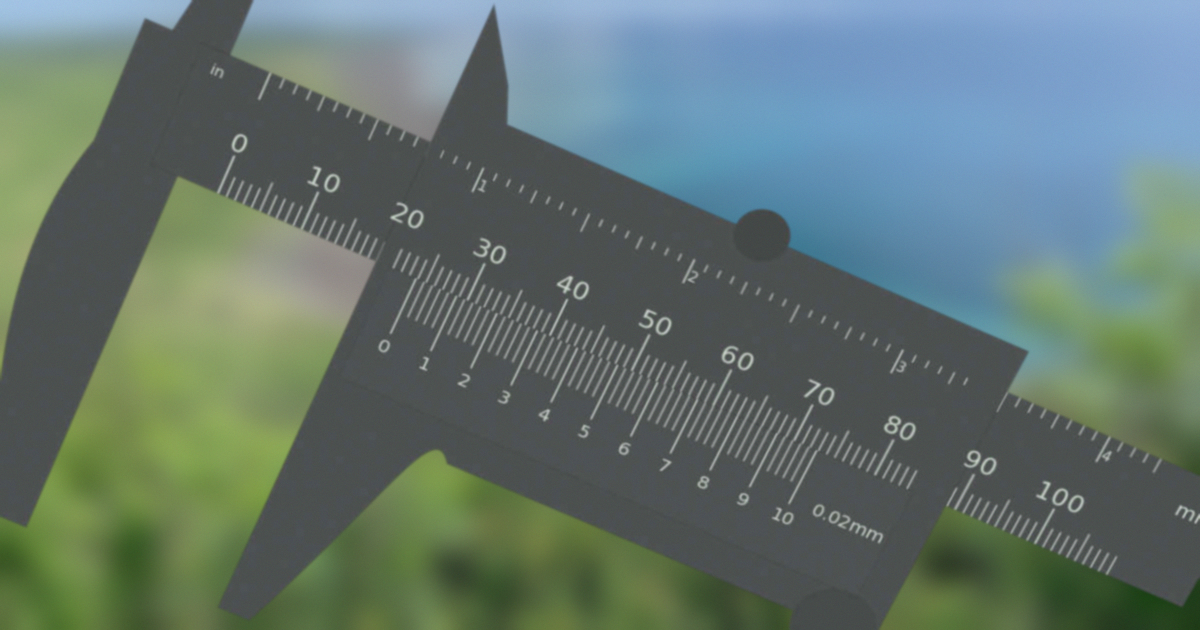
value=23.8 unit=mm
